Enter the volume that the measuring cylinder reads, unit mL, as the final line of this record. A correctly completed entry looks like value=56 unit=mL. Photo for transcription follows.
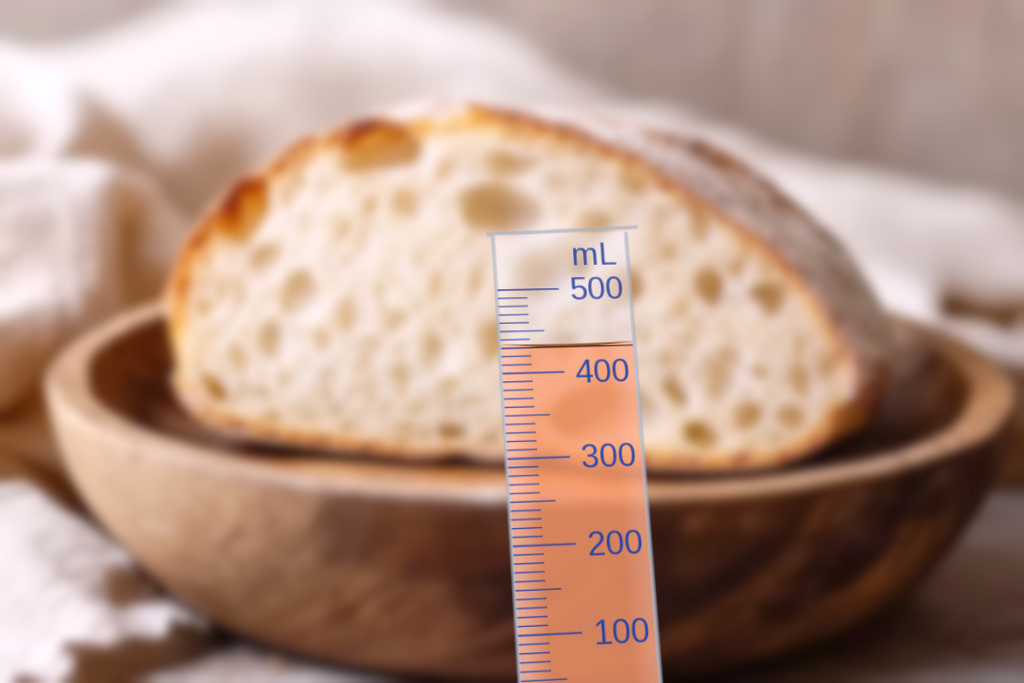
value=430 unit=mL
